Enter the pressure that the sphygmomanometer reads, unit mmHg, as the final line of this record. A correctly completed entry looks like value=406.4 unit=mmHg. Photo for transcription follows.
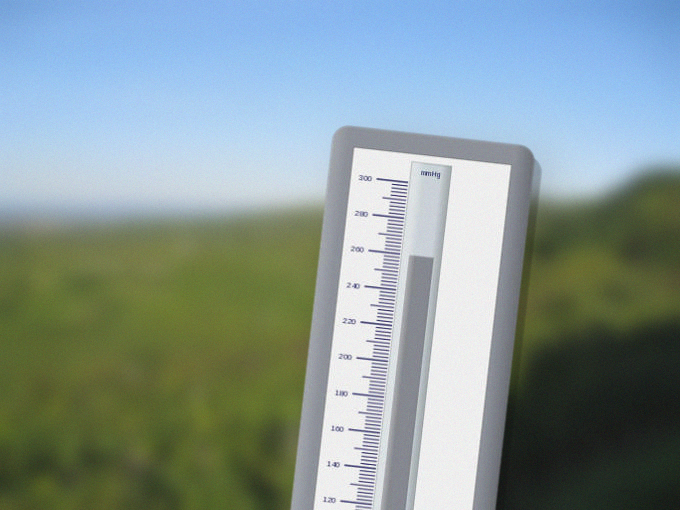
value=260 unit=mmHg
